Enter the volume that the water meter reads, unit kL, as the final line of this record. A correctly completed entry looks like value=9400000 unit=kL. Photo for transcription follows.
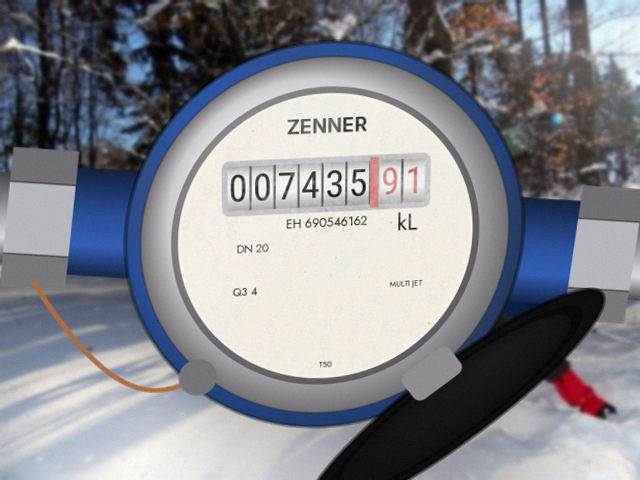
value=7435.91 unit=kL
